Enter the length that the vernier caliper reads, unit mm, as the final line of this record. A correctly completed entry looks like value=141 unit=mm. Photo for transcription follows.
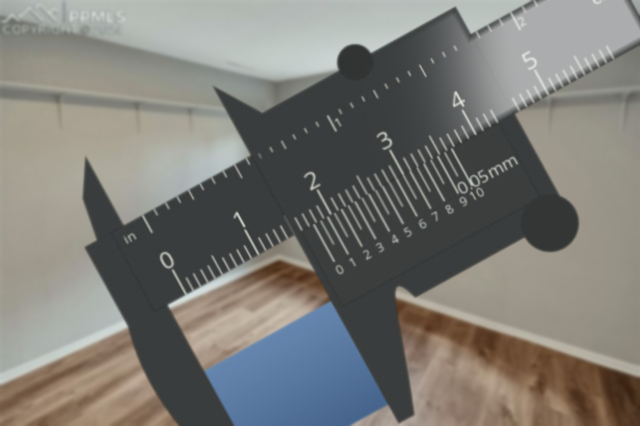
value=17.6 unit=mm
